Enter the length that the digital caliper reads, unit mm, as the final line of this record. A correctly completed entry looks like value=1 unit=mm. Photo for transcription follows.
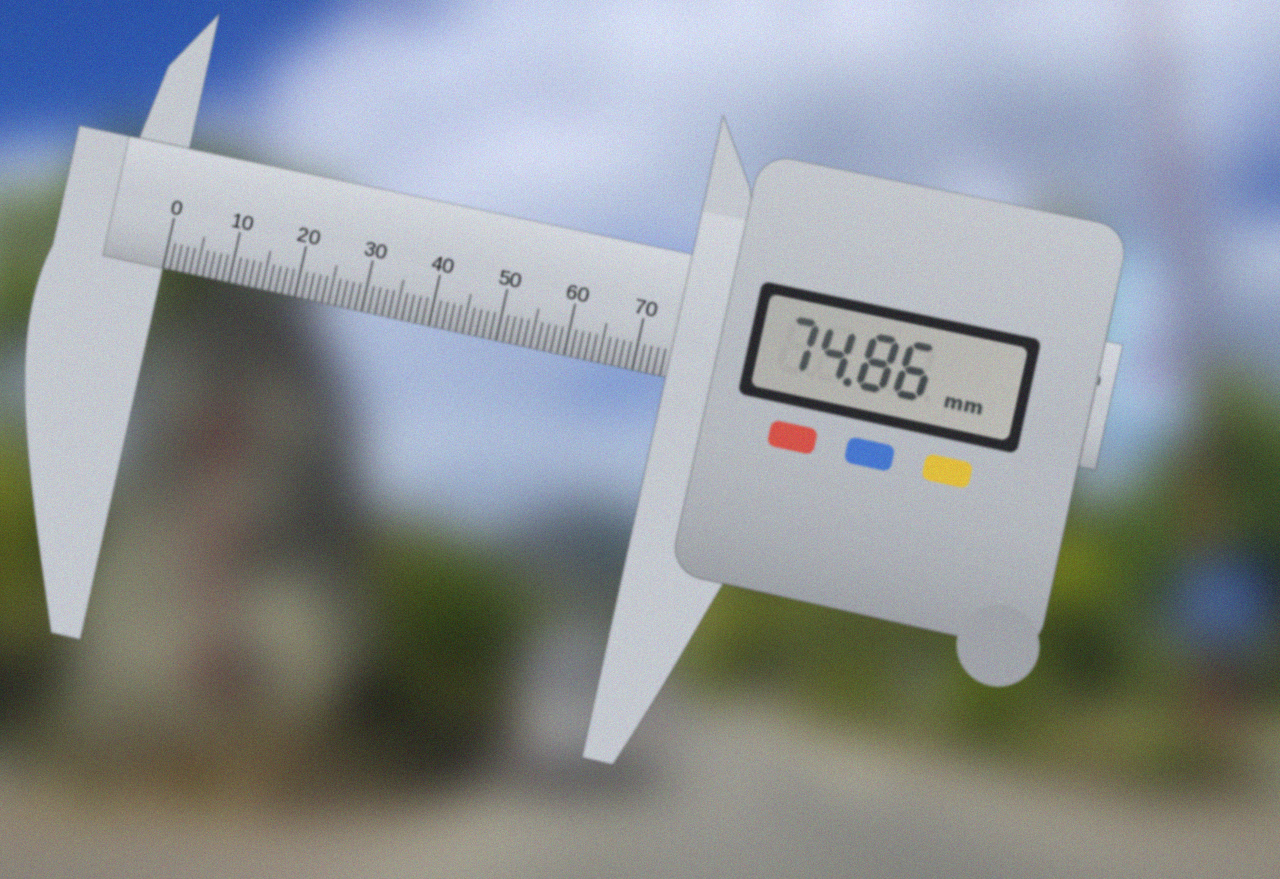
value=74.86 unit=mm
